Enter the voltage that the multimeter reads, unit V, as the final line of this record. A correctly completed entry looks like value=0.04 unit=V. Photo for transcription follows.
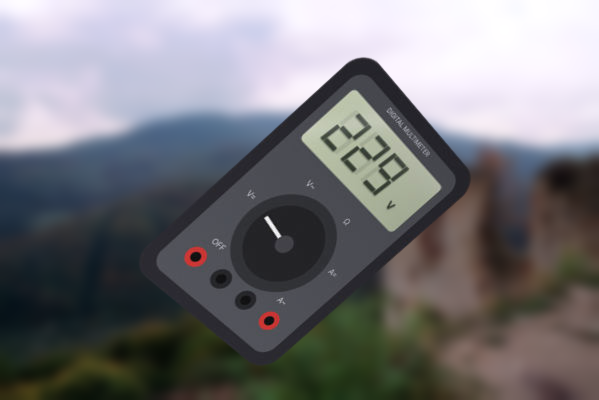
value=229 unit=V
